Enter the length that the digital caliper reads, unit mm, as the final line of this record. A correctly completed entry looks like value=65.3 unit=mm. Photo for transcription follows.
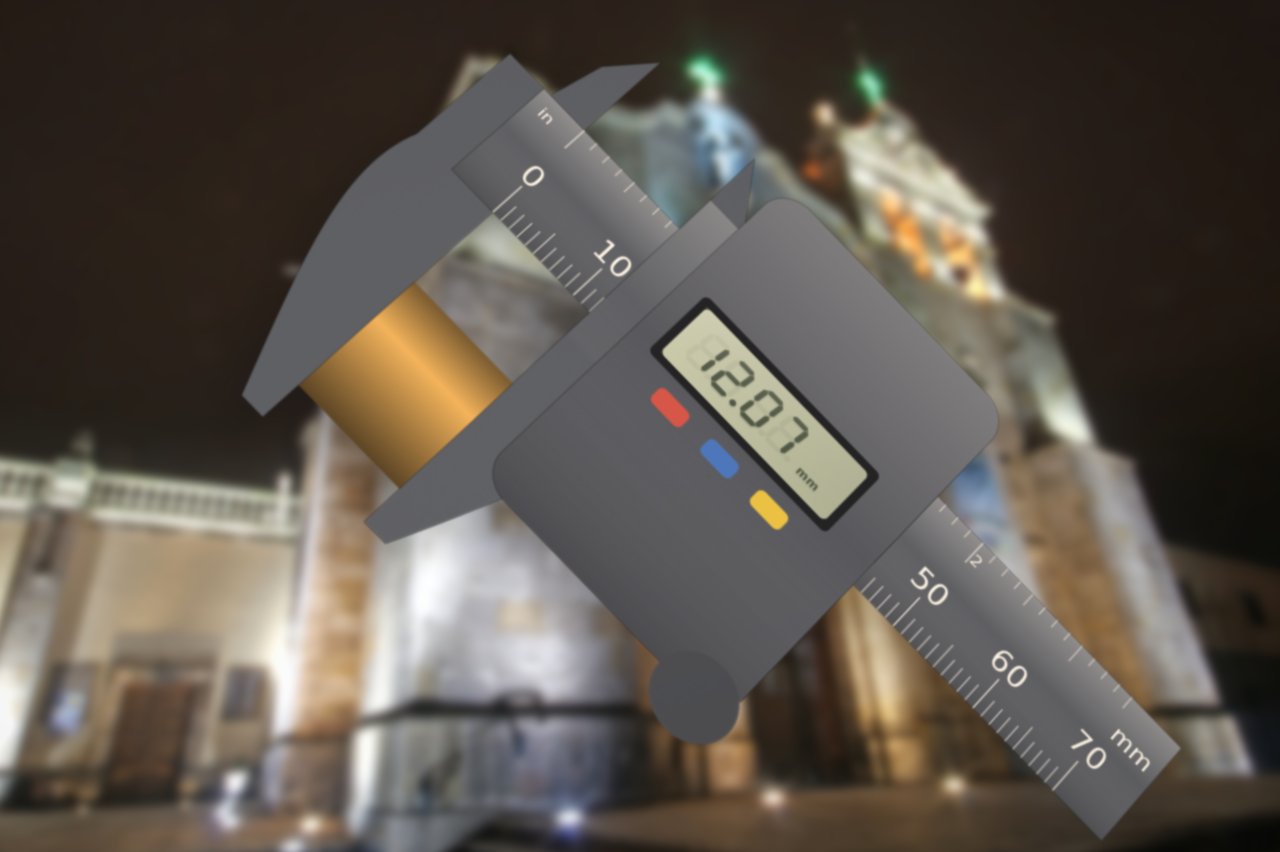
value=12.07 unit=mm
